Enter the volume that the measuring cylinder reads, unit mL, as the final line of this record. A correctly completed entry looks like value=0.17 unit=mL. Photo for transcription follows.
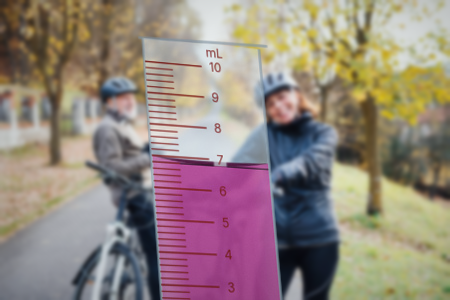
value=6.8 unit=mL
